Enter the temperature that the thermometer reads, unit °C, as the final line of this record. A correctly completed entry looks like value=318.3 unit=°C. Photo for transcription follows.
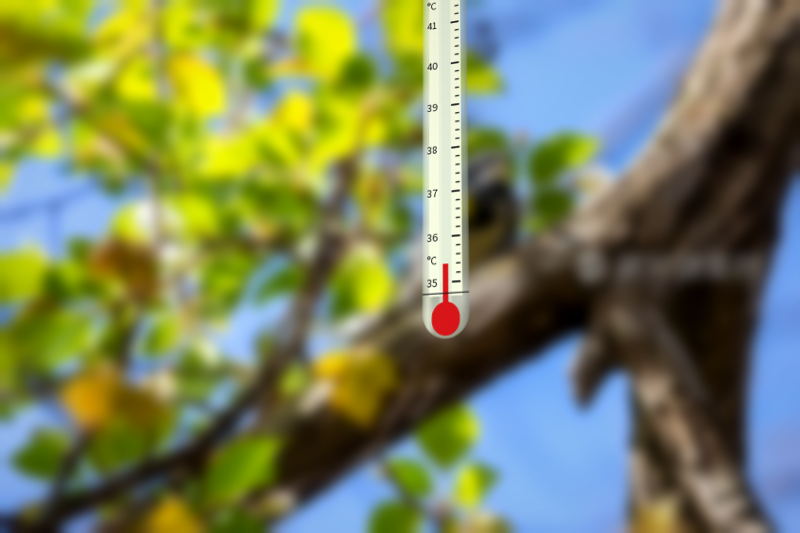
value=35.4 unit=°C
